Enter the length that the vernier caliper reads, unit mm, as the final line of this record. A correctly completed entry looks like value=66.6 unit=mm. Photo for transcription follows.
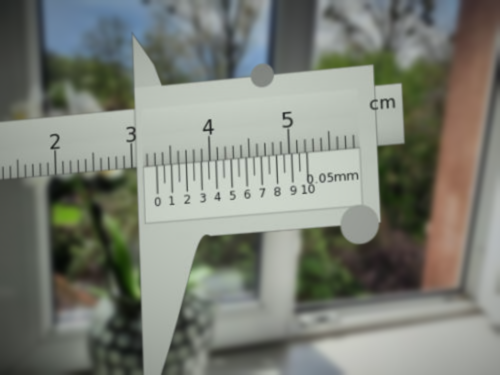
value=33.2 unit=mm
